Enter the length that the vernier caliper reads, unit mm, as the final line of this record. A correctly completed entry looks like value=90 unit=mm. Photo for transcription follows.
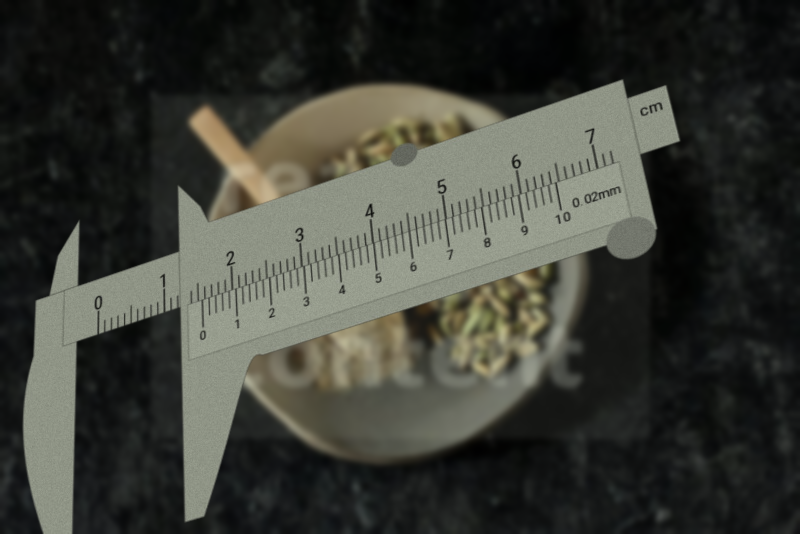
value=15.6 unit=mm
